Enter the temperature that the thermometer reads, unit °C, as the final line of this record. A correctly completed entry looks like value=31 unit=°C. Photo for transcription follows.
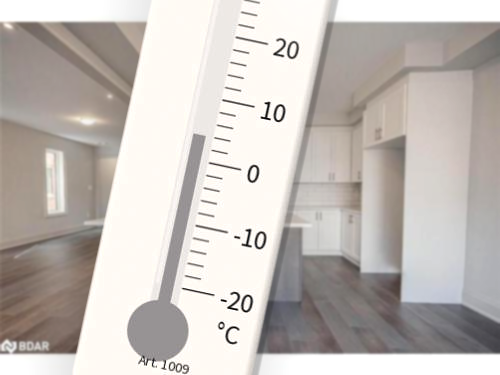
value=4 unit=°C
